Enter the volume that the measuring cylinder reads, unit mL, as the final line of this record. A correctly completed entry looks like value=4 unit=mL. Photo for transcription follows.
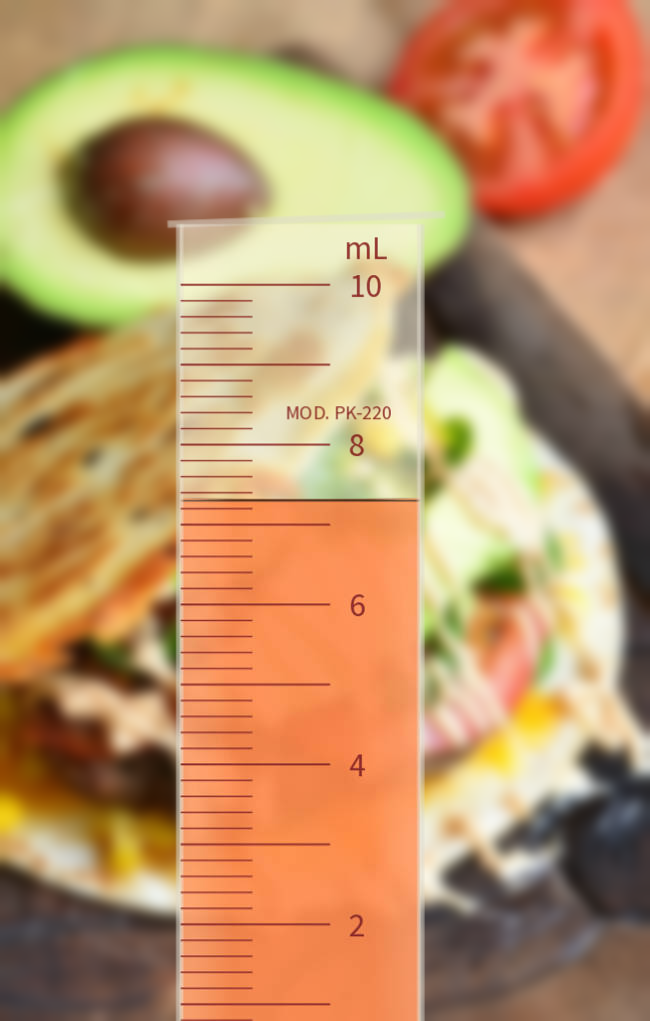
value=7.3 unit=mL
